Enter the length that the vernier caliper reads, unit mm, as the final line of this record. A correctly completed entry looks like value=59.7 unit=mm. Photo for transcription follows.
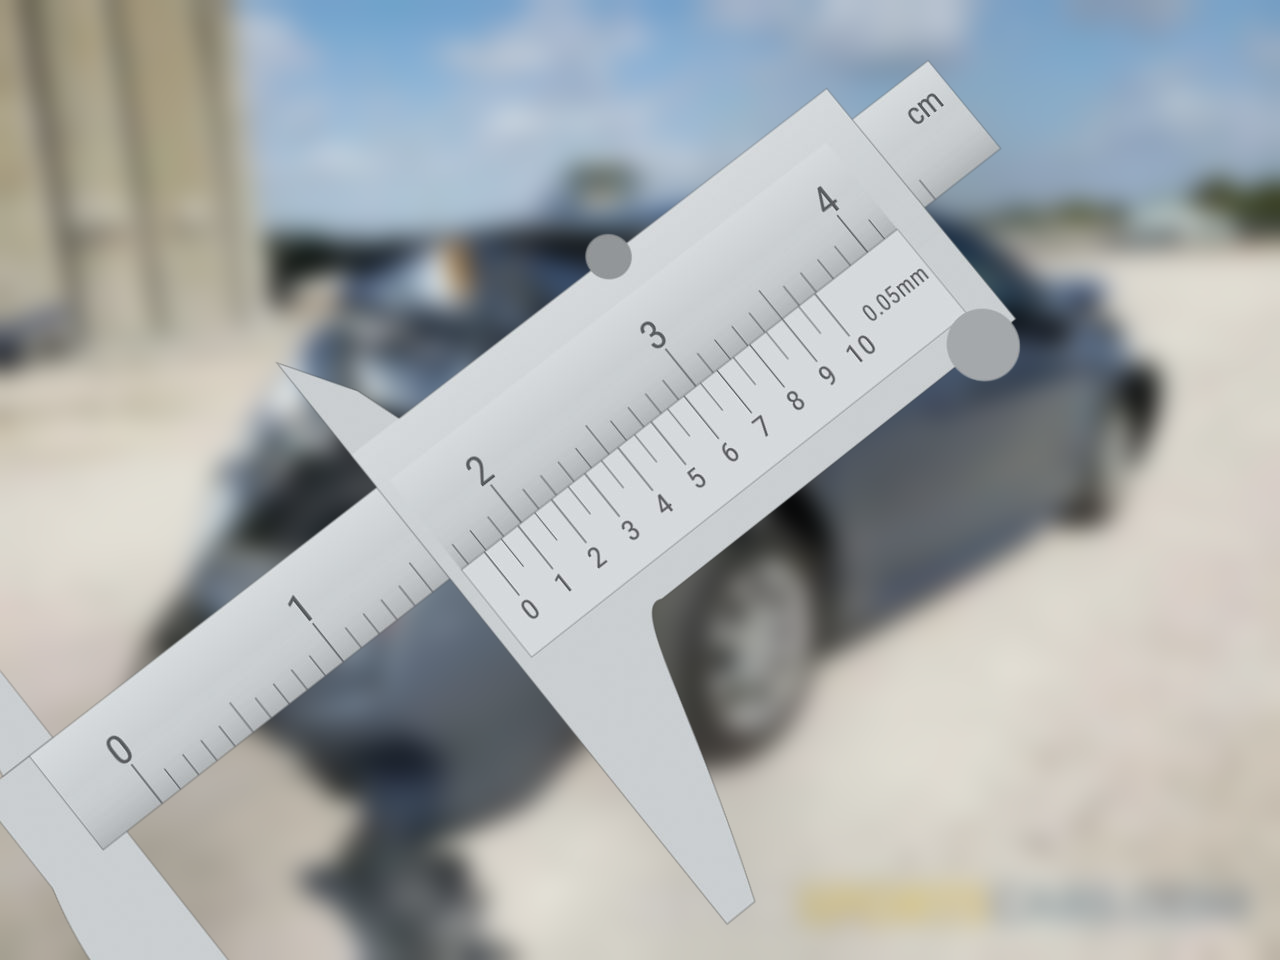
value=17.9 unit=mm
